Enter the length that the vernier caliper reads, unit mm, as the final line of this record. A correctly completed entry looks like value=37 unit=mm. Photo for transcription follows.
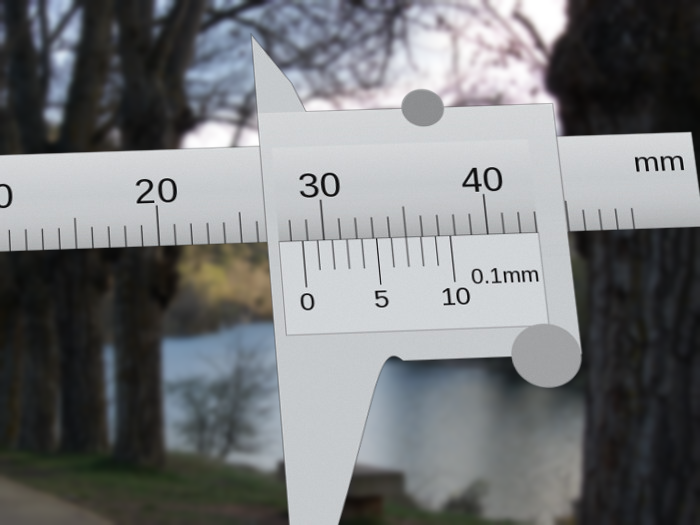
value=28.7 unit=mm
